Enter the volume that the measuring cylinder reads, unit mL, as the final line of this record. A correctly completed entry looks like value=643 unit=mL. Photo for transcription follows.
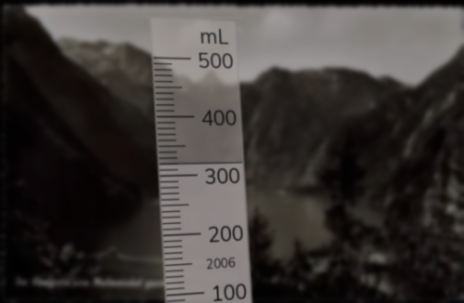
value=320 unit=mL
